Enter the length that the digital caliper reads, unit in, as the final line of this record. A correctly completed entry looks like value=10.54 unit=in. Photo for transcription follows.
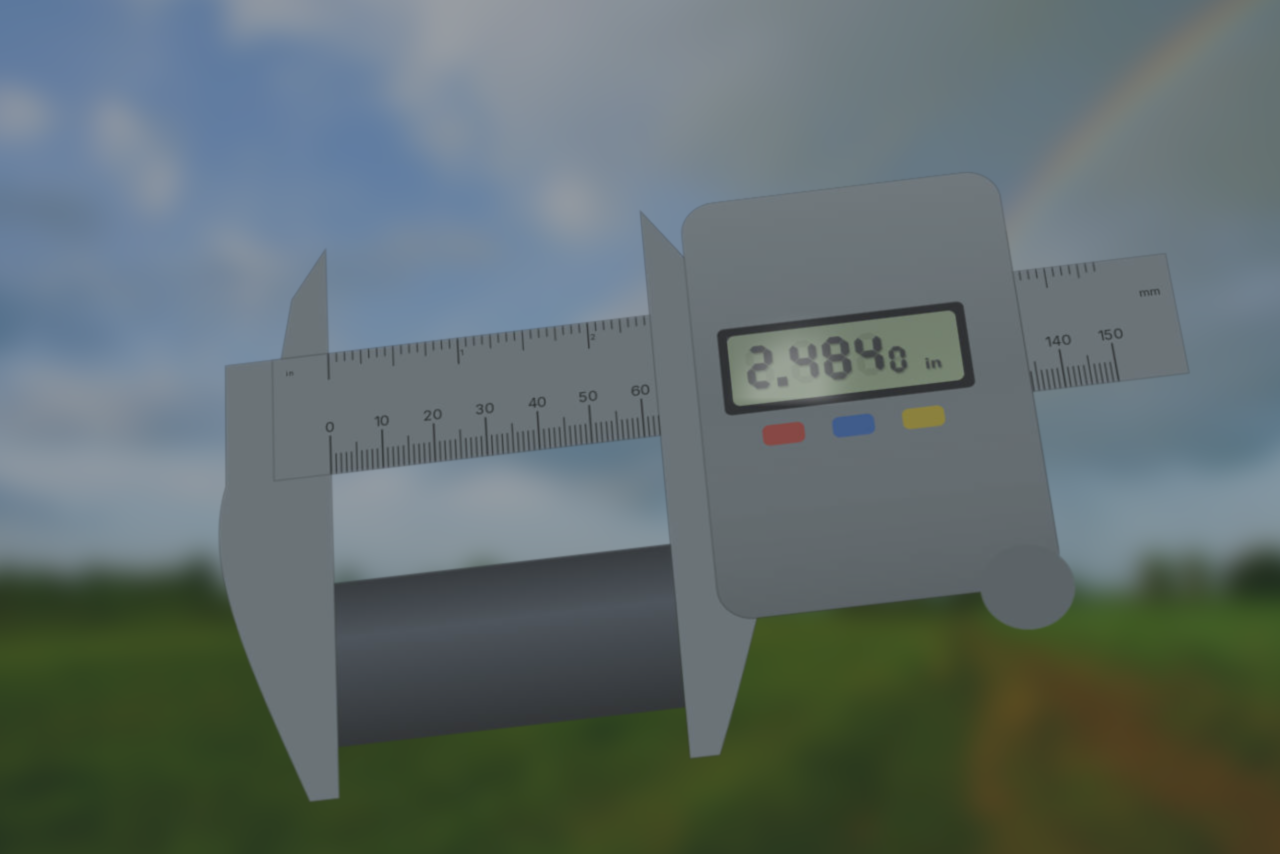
value=2.4840 unit=in
